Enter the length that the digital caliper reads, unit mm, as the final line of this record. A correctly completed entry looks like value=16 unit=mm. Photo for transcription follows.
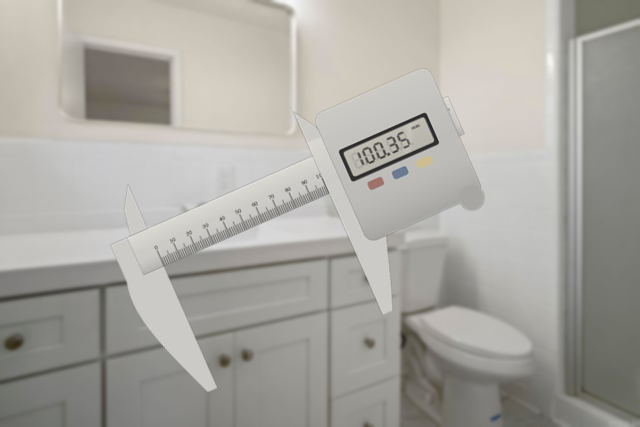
value=100.35 unit=mm
